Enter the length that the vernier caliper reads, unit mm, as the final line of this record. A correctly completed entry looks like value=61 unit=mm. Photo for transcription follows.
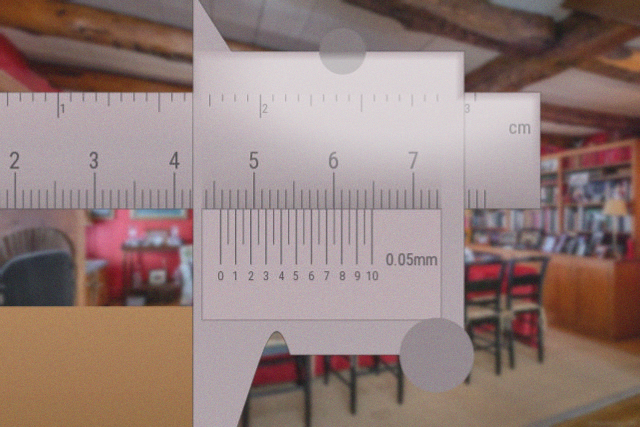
value=45.8 unit=mm
